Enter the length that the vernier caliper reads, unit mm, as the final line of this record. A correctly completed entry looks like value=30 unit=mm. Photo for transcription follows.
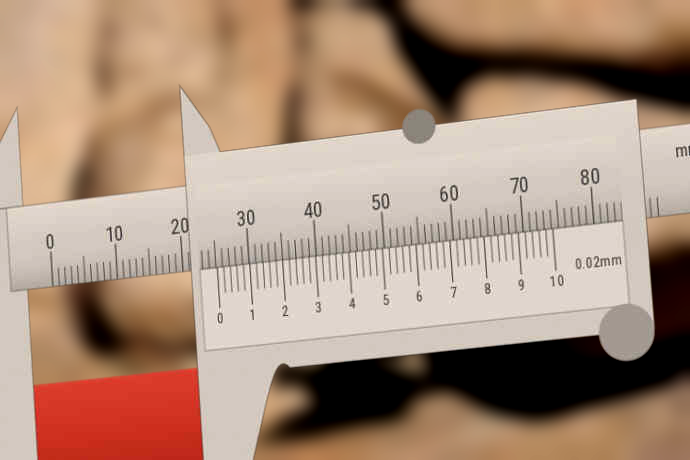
value=25.2 unit=mm
